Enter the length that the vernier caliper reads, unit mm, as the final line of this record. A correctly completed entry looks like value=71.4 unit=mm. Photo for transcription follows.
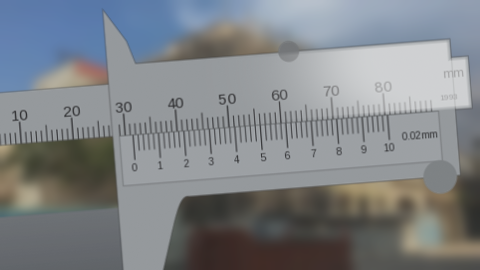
value=31.5 unit=mm
